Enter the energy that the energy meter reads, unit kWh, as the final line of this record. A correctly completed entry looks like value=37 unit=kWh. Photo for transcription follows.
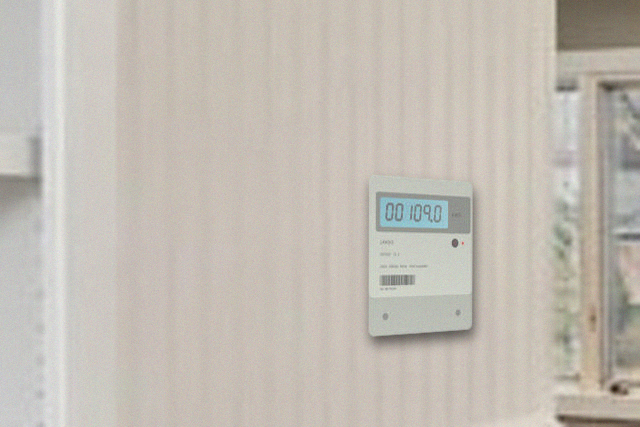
value=109.0 unit=kWh
